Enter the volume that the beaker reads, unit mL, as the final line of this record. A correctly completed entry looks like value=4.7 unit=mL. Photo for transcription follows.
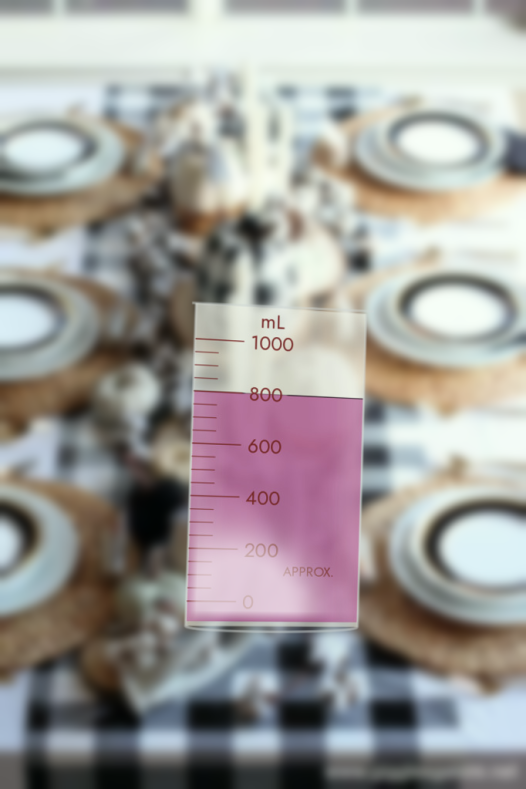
value=800 unit=mL
